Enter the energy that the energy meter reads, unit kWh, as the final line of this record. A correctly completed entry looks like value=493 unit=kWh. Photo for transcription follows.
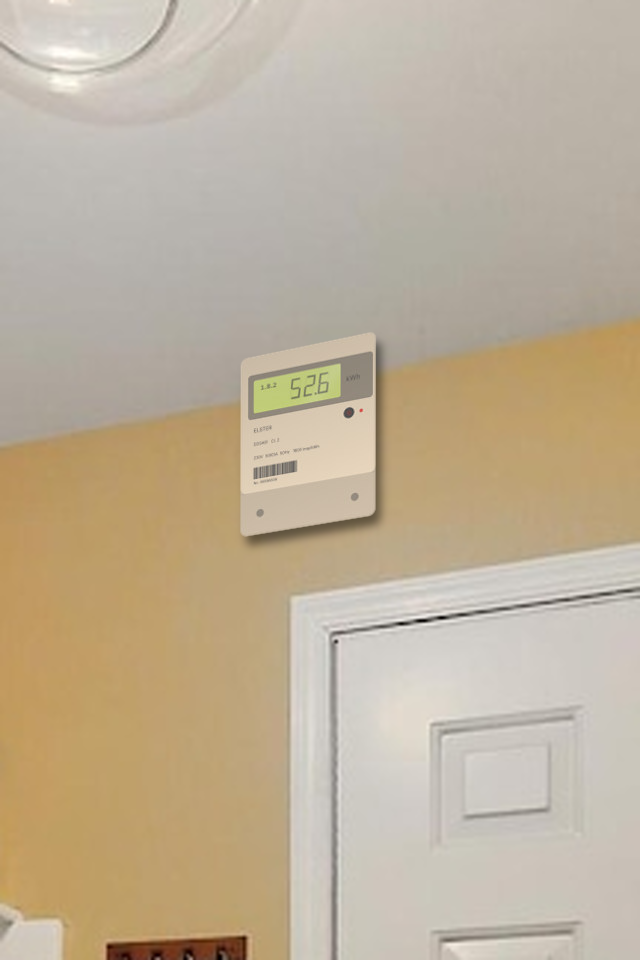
value=52.6 unit=kWh
